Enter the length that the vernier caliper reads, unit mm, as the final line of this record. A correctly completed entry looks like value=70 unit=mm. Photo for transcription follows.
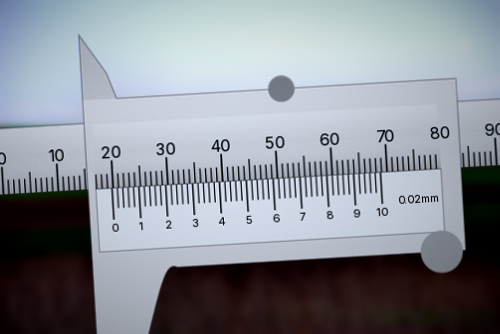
value=19.8 unit=mm
